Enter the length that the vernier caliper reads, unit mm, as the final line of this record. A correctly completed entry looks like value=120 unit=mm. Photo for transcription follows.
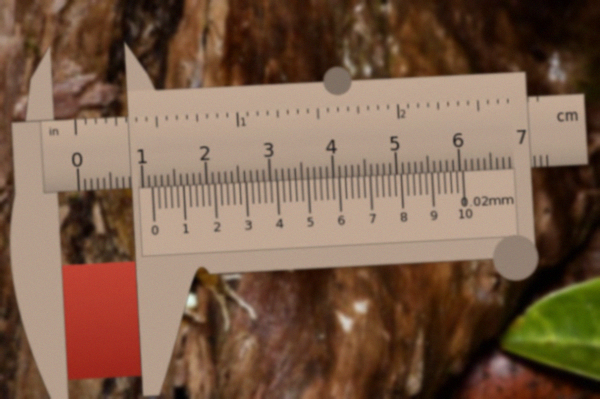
value=11.5 unit=mm
